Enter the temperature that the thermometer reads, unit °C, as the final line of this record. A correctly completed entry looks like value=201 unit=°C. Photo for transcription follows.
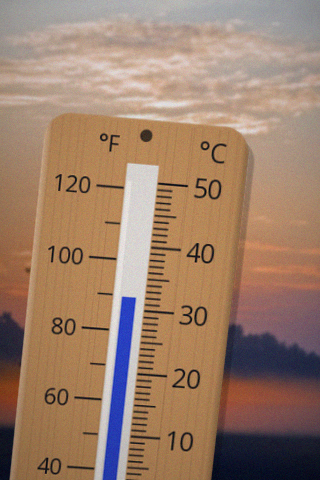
value=32 unit=°C
